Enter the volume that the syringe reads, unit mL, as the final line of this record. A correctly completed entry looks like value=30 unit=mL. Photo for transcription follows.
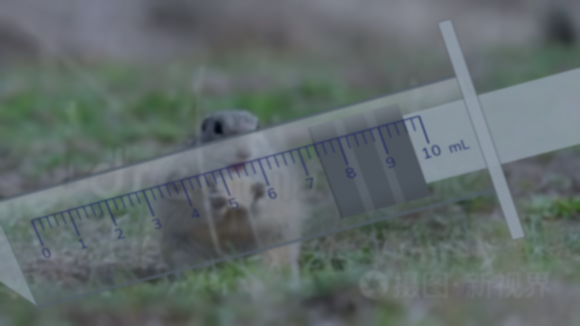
value=7.4 unit=mL
